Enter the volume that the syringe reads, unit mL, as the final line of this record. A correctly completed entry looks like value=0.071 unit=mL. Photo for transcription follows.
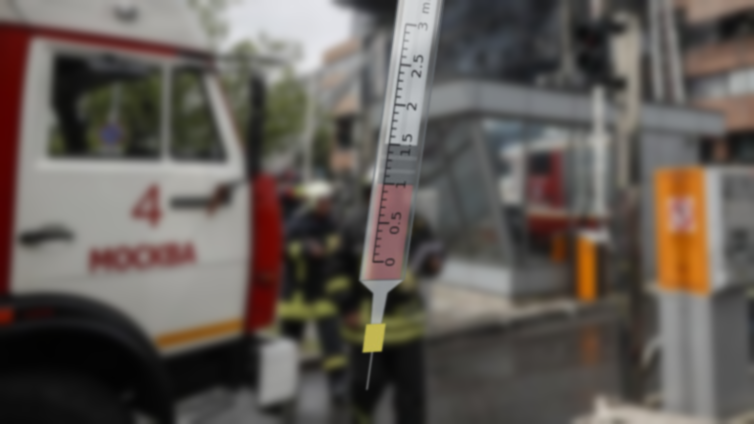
value=1 unit=mL
